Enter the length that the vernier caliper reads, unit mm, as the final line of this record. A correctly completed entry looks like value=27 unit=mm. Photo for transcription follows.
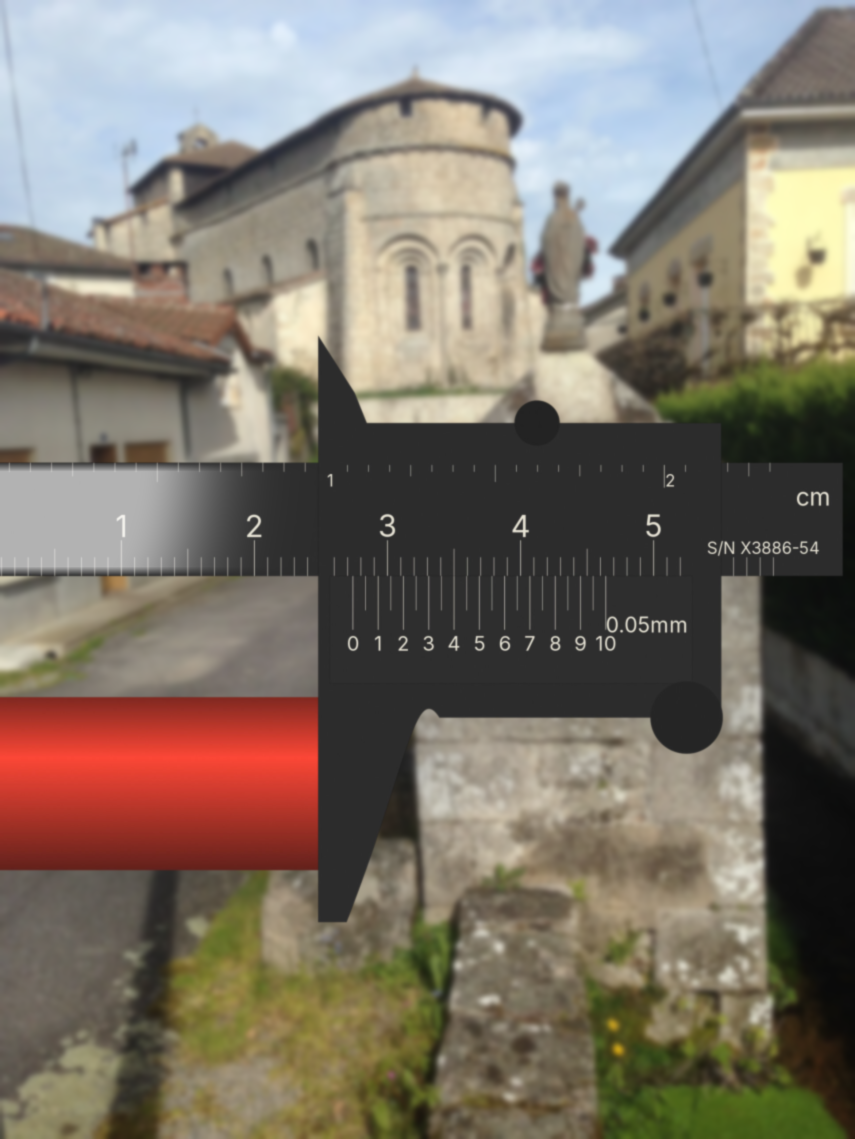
value=27.4 unit=mm
